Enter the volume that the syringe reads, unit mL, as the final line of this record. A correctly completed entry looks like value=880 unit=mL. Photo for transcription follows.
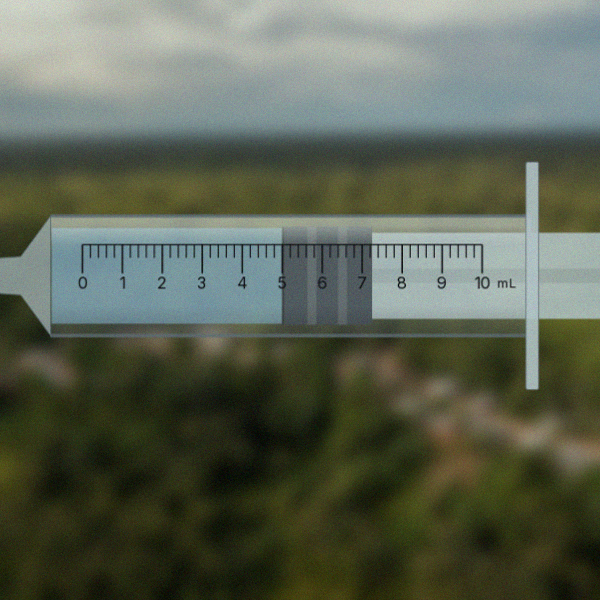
value=5 unit=mL
